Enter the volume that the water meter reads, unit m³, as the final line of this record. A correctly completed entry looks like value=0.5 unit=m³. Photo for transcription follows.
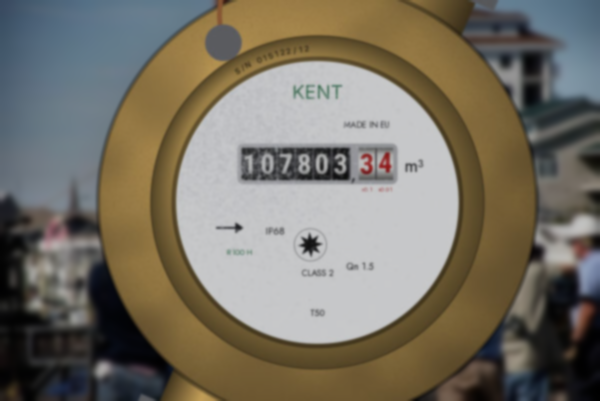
value=107803.34 unit=m³
